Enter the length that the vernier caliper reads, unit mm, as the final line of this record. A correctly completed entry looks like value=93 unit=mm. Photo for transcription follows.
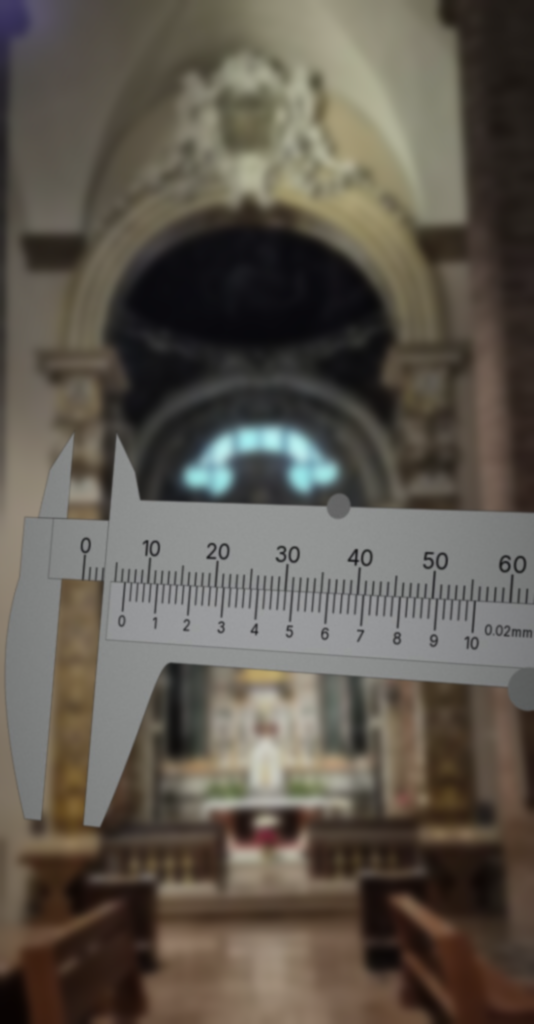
value=6.5 unit=mm
